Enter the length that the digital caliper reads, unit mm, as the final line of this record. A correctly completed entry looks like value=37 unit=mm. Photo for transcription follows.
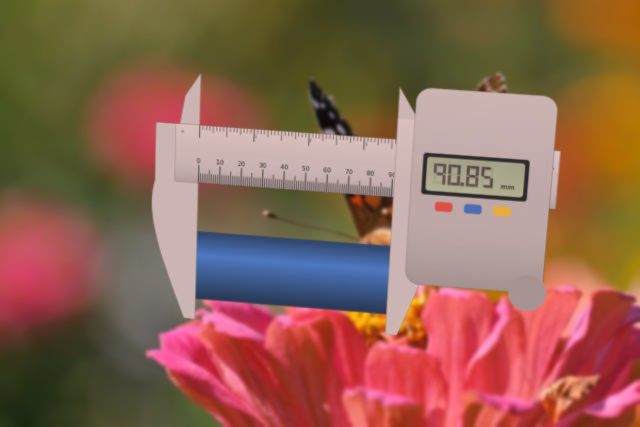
value=90.85 unit=mm
